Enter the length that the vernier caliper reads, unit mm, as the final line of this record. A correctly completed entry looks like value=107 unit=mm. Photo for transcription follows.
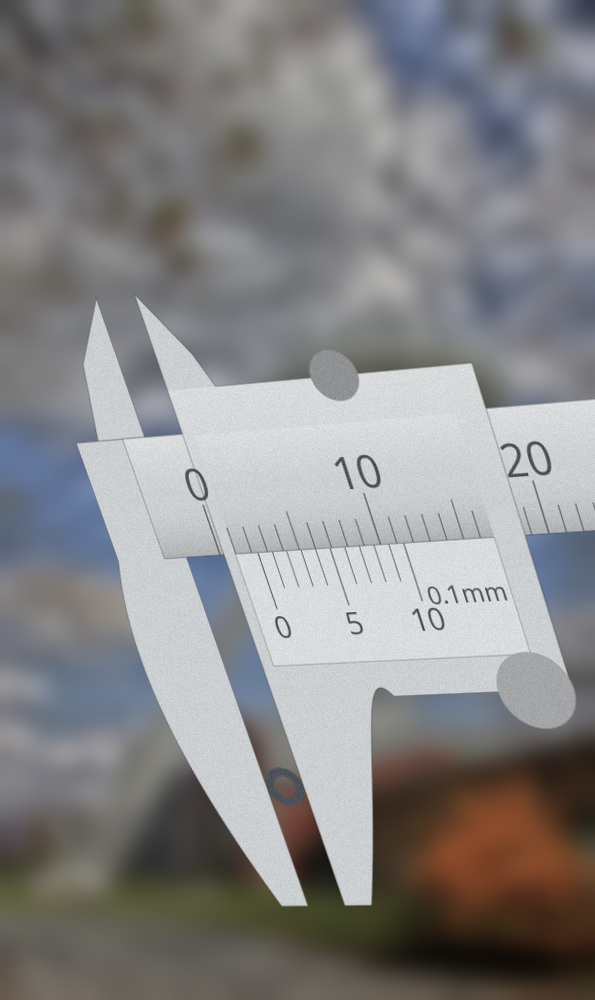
value=2.4 unit=mm
